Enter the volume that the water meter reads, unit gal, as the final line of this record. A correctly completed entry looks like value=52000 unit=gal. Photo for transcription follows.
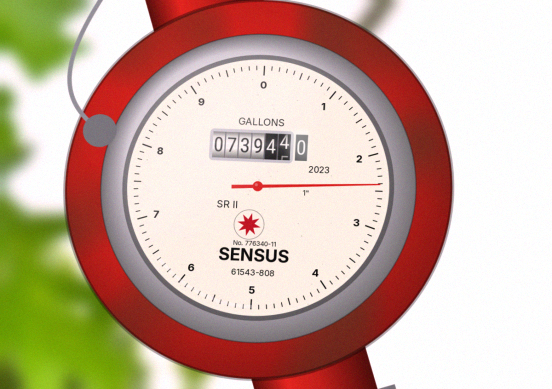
value=739442.4 unit=gal
